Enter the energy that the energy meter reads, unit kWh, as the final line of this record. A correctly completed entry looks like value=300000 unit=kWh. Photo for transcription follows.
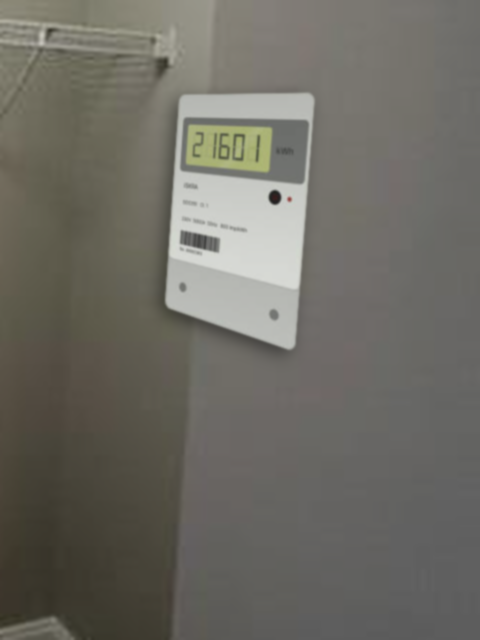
value=21601 unit=kWh
